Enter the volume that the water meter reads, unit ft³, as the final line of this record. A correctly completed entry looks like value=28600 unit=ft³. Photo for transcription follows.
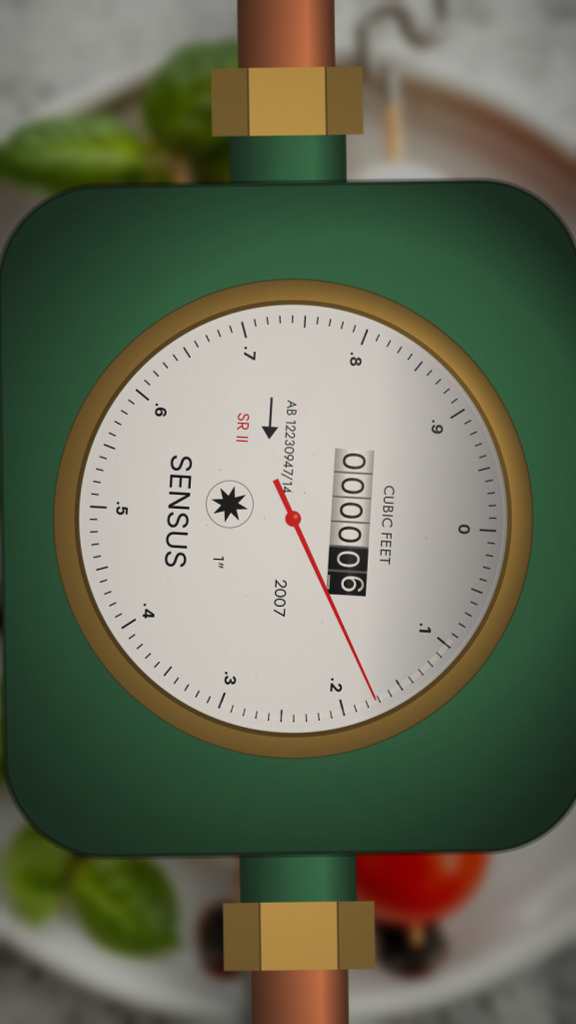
value=6.17 unit=ft³
